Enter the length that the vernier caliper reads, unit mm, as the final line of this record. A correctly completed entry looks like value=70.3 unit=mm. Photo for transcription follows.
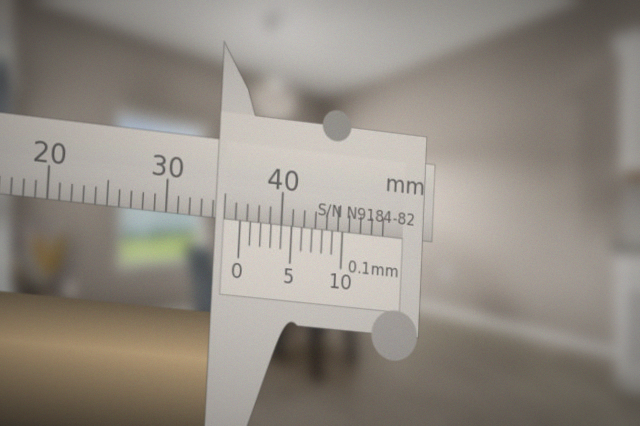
value=36.4 unit=mm
